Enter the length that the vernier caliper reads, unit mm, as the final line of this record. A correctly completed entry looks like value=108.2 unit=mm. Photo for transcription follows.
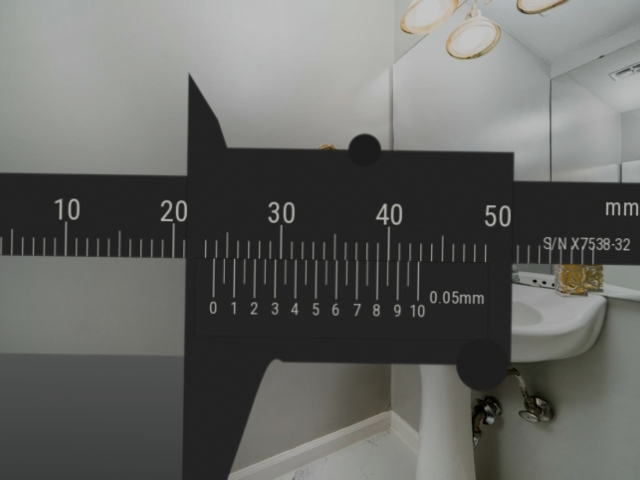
value=23.8 unit=mm
